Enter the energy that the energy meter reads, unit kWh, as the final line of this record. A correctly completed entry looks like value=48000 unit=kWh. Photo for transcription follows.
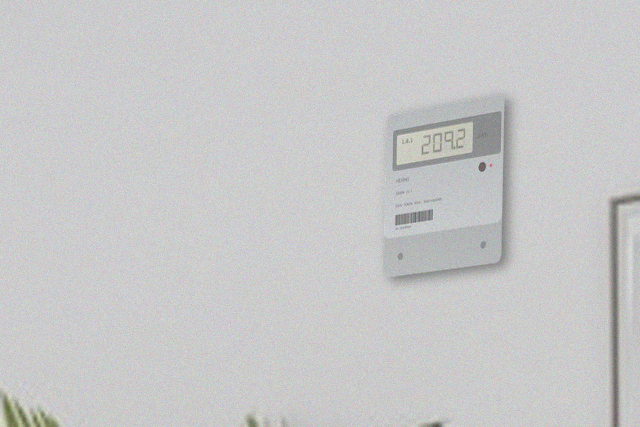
value=209.2 unit=kWh
